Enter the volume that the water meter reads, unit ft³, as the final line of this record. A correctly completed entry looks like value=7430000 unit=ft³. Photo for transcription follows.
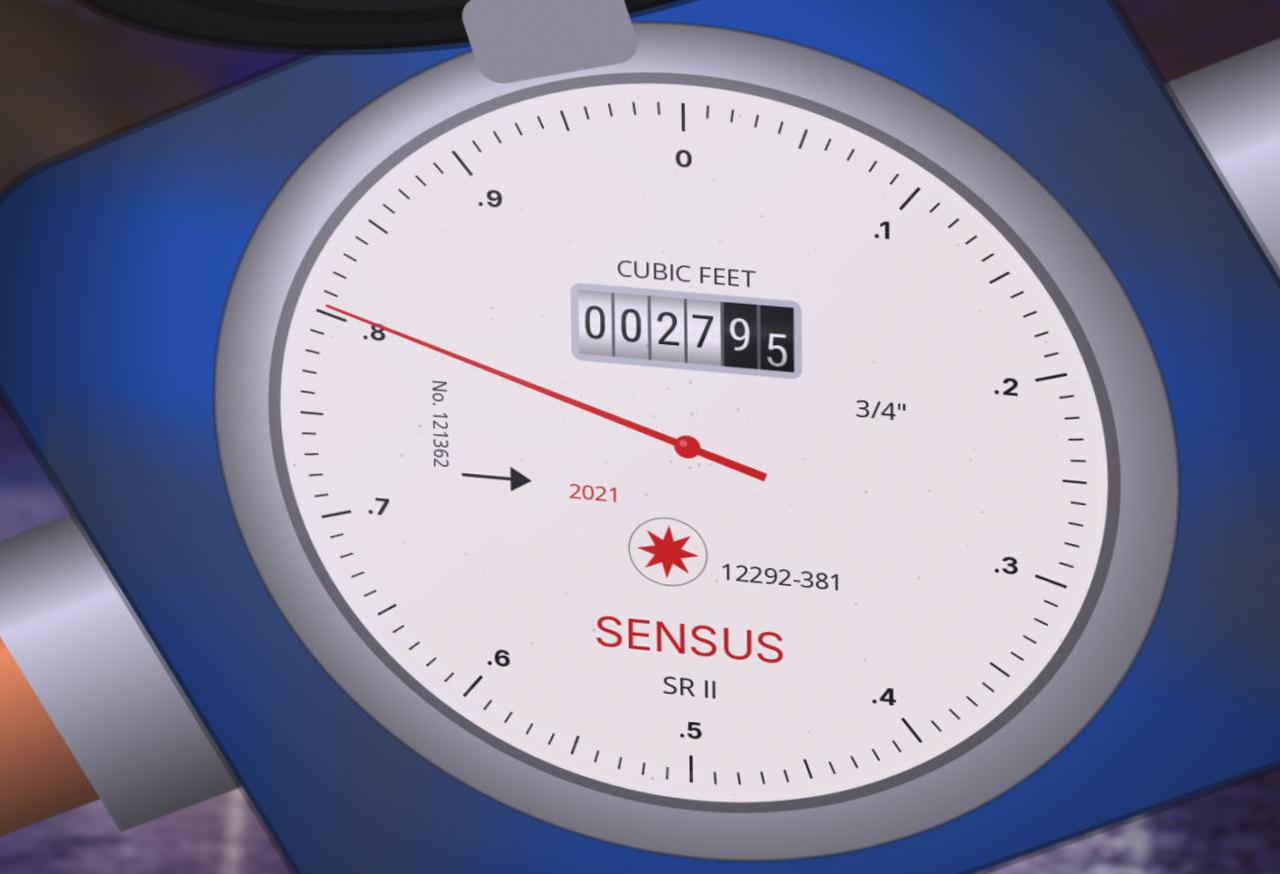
value=2794.80 unit=ft³
